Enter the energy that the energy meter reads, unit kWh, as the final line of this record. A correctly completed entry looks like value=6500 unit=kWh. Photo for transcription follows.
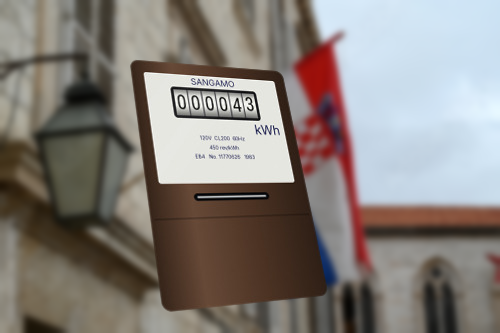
value=43 unit=kWh
